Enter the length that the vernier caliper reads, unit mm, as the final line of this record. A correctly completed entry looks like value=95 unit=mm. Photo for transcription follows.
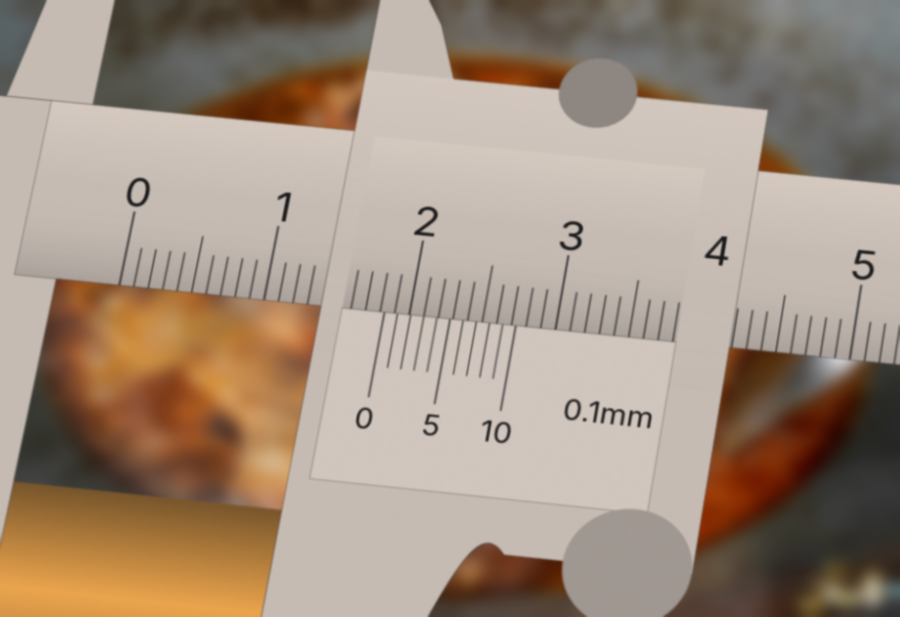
value=18.3 unit=mm
